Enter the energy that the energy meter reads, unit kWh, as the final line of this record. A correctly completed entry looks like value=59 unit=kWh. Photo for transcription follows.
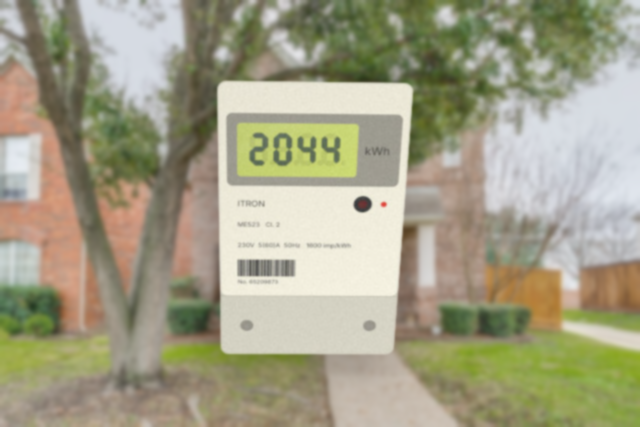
value=2044 unit=kWh
